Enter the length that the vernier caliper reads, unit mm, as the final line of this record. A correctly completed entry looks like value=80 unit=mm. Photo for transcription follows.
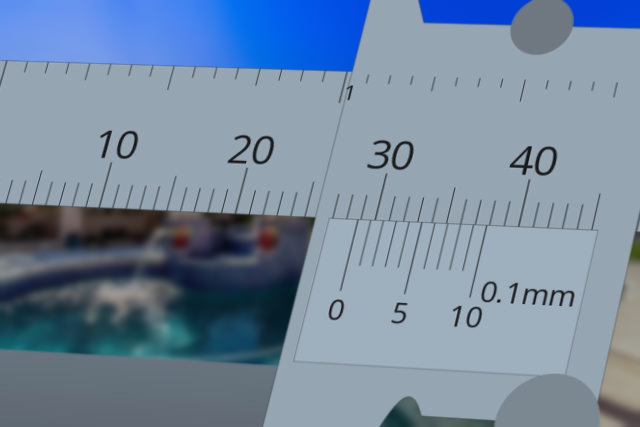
value=28.8 unit=mm
